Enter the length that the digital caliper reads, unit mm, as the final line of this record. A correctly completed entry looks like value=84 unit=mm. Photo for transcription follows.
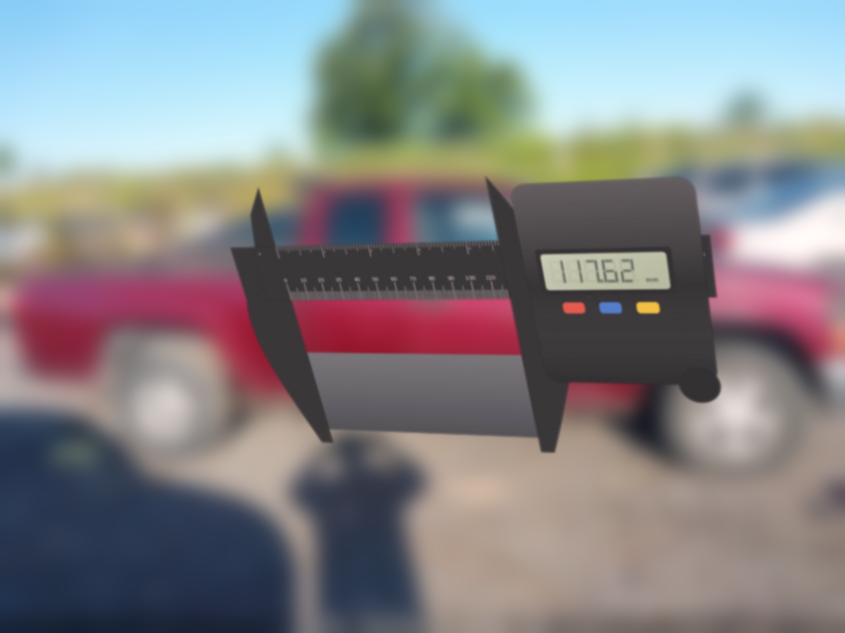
value=117.62 unit=mm
